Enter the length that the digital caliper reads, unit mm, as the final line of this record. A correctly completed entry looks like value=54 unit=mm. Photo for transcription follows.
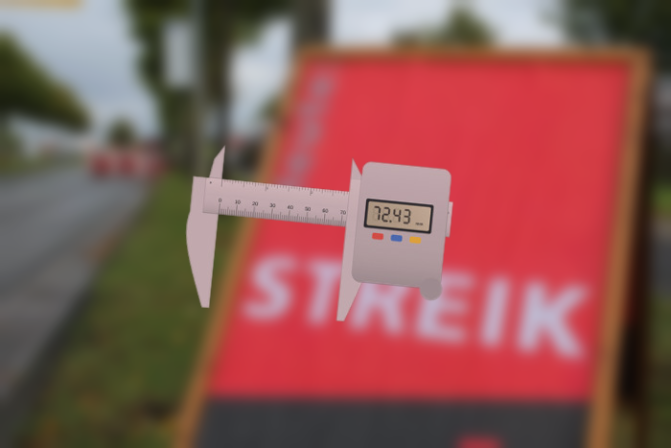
value=72.43 unit=mm
